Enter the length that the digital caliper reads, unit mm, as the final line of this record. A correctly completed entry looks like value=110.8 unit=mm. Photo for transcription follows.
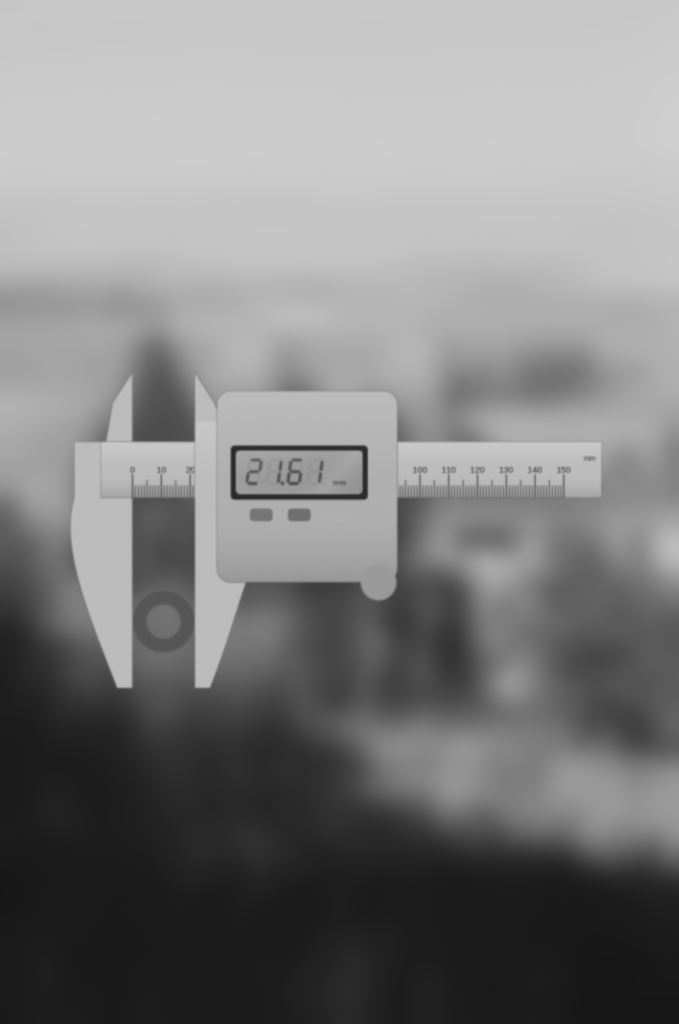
value=21.61 unit=mm
